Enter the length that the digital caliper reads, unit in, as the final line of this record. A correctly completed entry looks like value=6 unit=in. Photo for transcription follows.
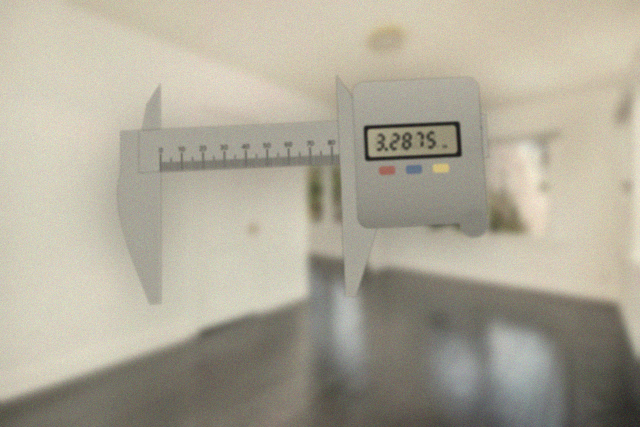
value=3.2875 unit=in
